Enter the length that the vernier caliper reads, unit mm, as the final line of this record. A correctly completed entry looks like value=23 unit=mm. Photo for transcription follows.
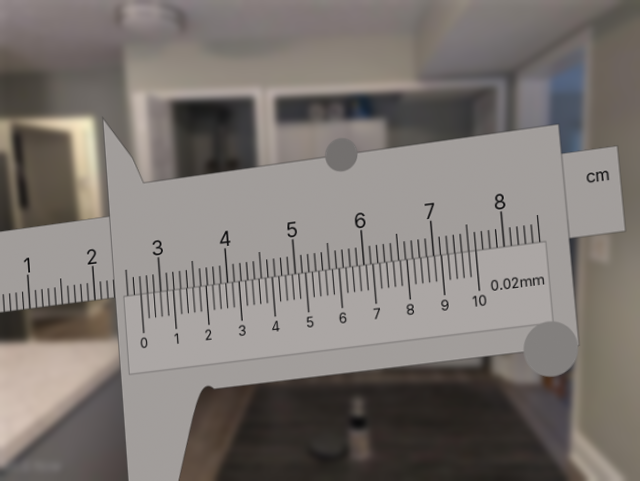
value=27.0 unit=mm
